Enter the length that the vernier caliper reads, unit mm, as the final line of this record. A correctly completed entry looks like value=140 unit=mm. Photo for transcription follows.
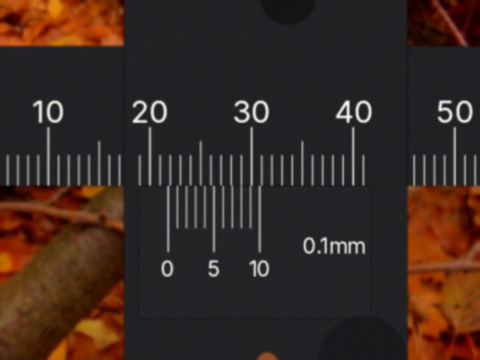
value=21.8 unit=mm
